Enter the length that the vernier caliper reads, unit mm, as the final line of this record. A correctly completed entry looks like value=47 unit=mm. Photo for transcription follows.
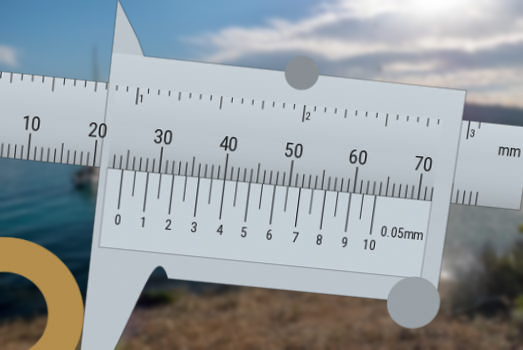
value=24.4 unit=mm
